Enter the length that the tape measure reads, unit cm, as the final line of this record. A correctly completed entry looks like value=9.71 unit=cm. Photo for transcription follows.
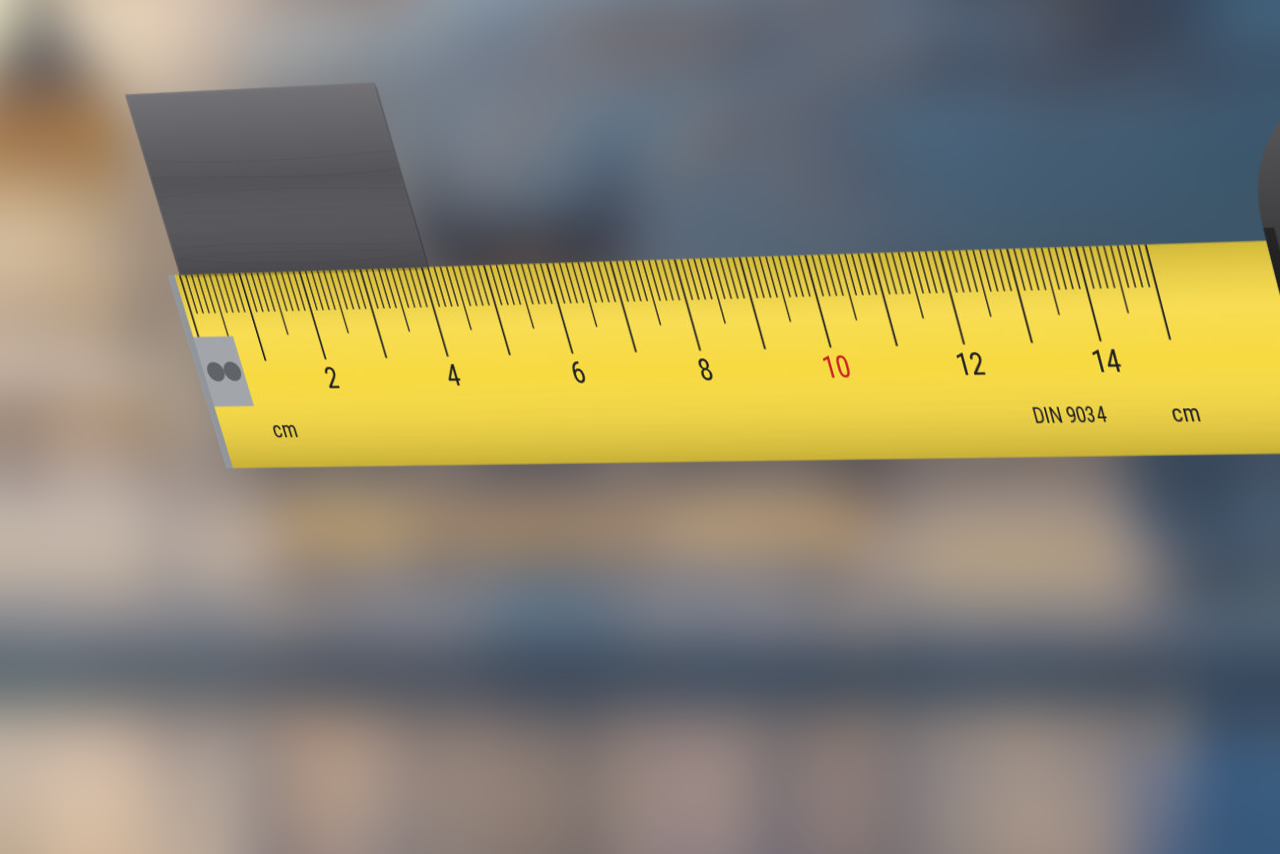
value=4.1 unit=cm
